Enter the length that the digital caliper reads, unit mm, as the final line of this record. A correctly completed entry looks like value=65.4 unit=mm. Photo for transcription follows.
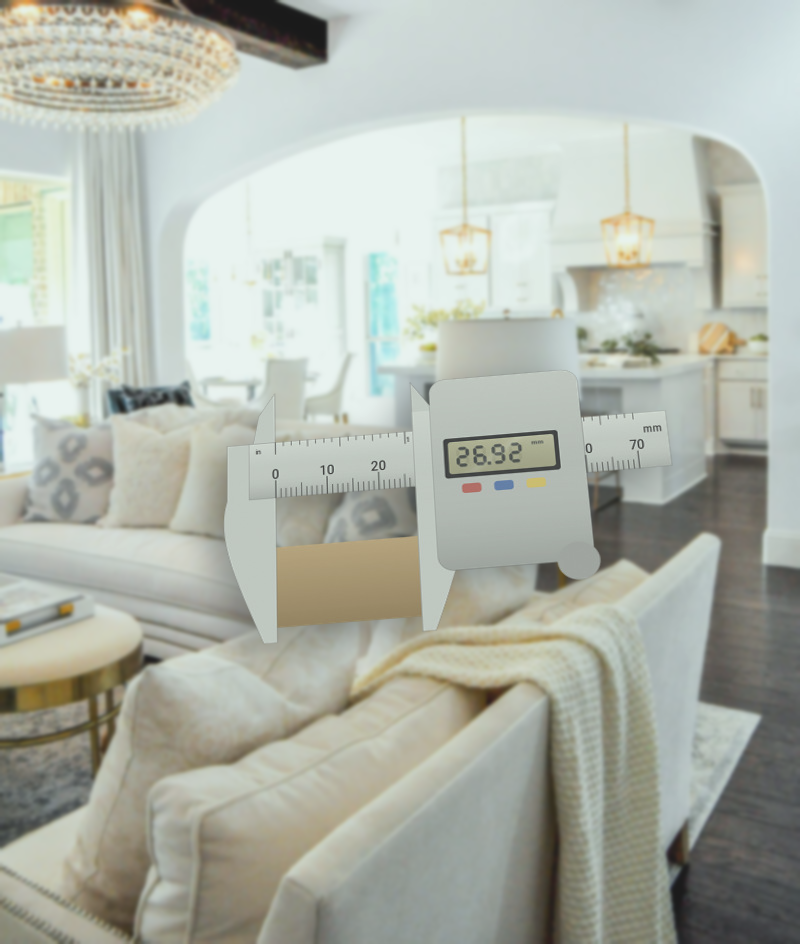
value=26.92 unit=mm
